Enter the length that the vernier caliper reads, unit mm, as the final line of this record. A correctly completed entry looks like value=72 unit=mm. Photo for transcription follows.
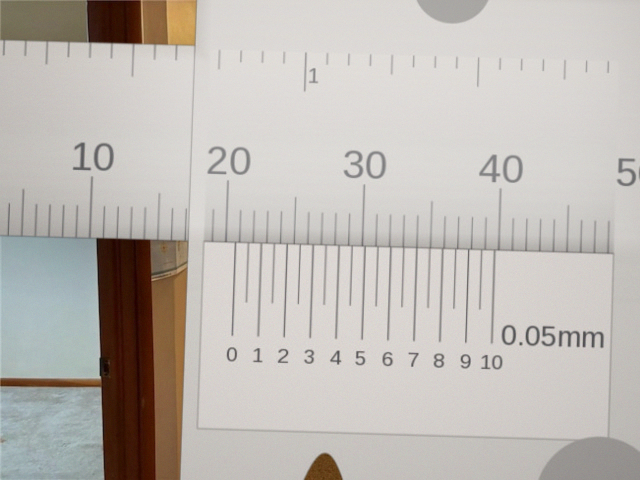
value=20.7 unit=mm
